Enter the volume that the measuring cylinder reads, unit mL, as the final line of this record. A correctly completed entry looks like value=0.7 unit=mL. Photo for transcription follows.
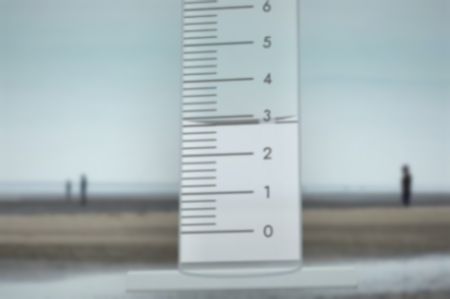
value=2.8 unit=mL
